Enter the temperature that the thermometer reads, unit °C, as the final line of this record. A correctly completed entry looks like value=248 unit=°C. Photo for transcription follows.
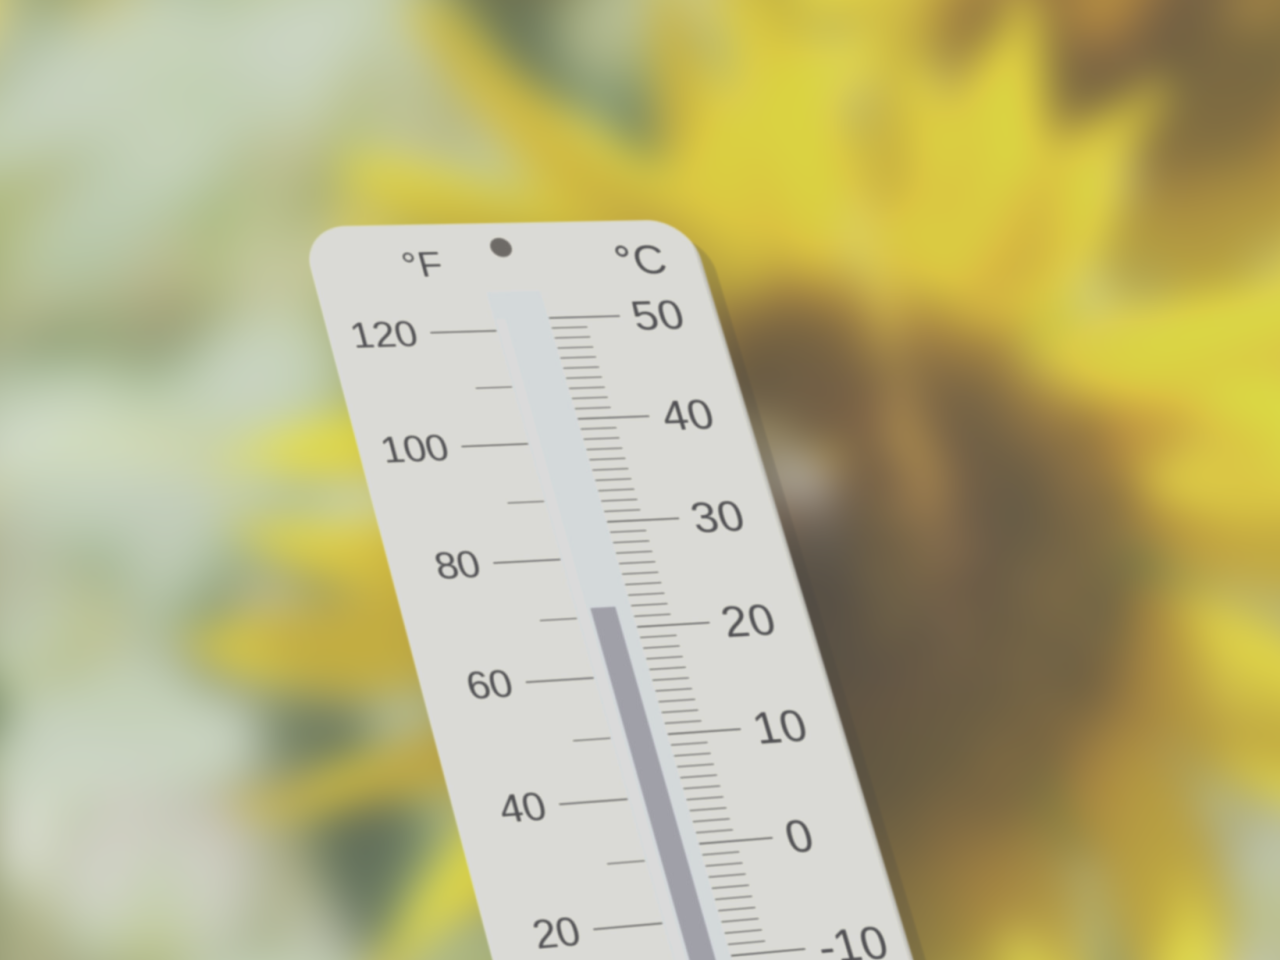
value=22 unit=°C
